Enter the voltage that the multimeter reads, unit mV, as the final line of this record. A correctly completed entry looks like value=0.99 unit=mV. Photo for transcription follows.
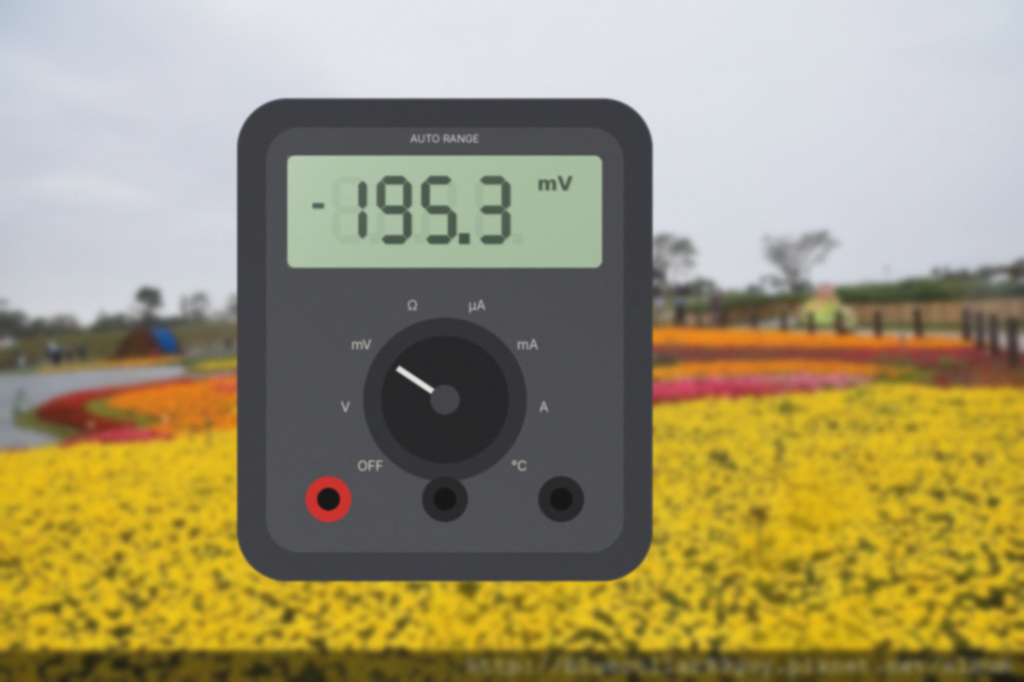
value=-195.3 unit=mV
